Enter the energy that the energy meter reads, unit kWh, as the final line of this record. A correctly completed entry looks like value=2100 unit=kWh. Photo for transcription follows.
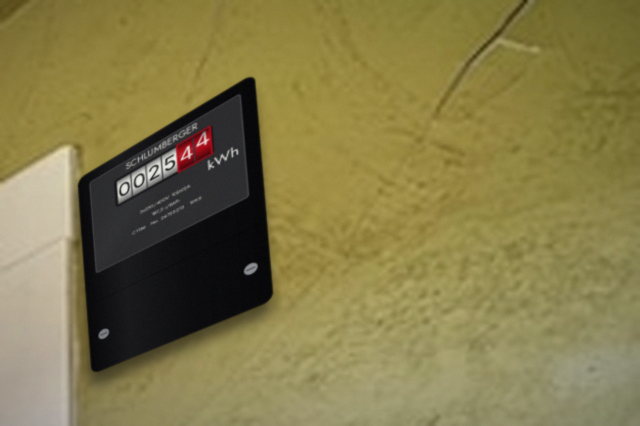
value=25.44 unit=kWh
